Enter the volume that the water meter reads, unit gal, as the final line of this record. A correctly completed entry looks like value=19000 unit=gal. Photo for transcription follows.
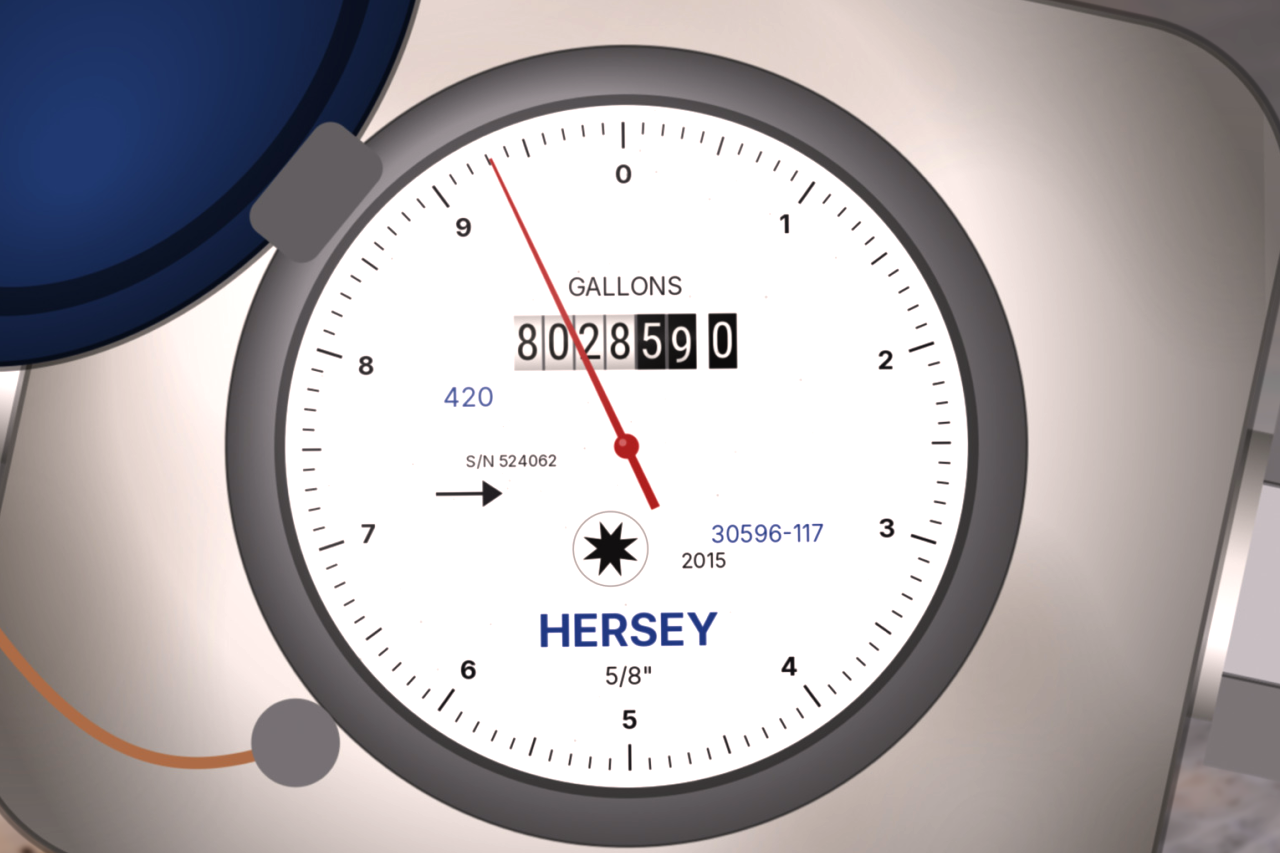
value=8028589.3 unit=gal
